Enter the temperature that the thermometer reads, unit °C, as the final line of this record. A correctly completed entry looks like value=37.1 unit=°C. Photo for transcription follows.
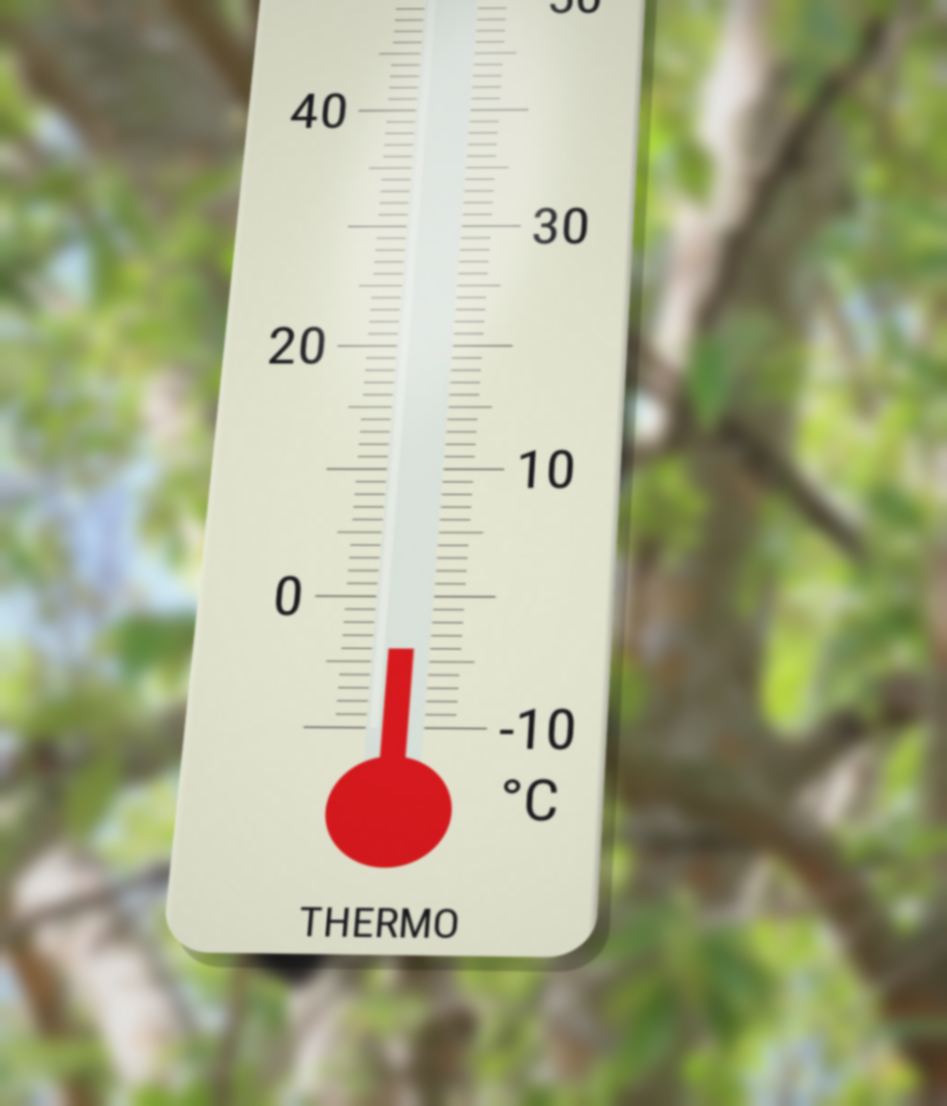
value=-4 unit=°C
